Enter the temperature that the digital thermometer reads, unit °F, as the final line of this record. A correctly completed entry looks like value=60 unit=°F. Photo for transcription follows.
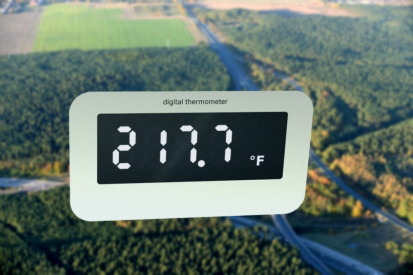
value=217.7 unit=°F
